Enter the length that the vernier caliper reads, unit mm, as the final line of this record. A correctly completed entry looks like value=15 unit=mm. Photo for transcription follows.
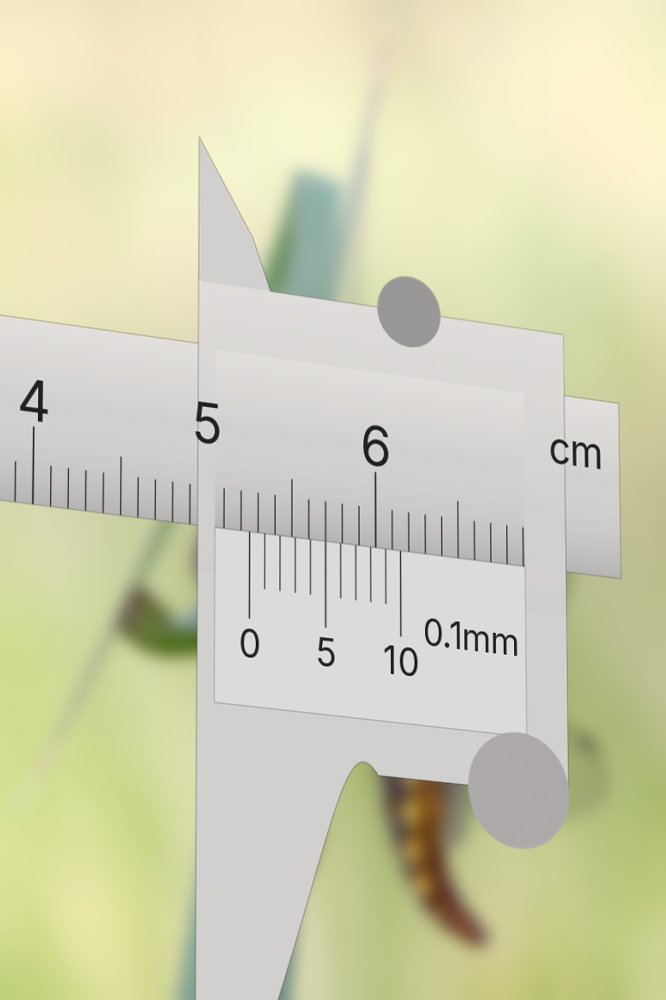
value=52.5 unit=mm
